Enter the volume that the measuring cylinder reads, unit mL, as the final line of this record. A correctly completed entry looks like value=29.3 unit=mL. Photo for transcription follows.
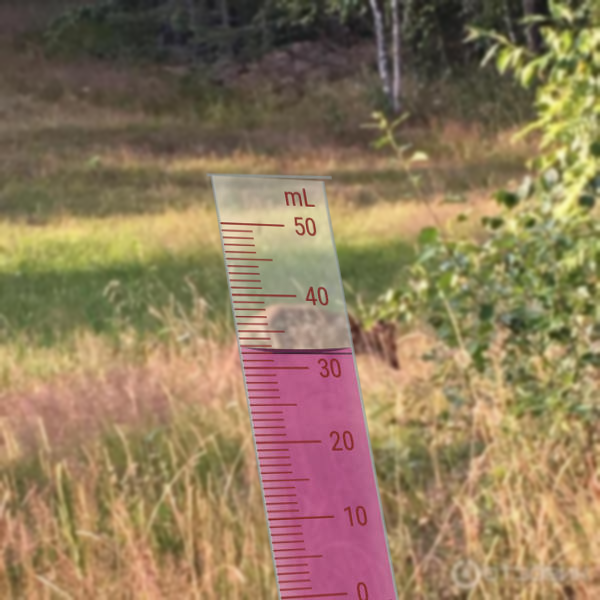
value=32 unit=mL
